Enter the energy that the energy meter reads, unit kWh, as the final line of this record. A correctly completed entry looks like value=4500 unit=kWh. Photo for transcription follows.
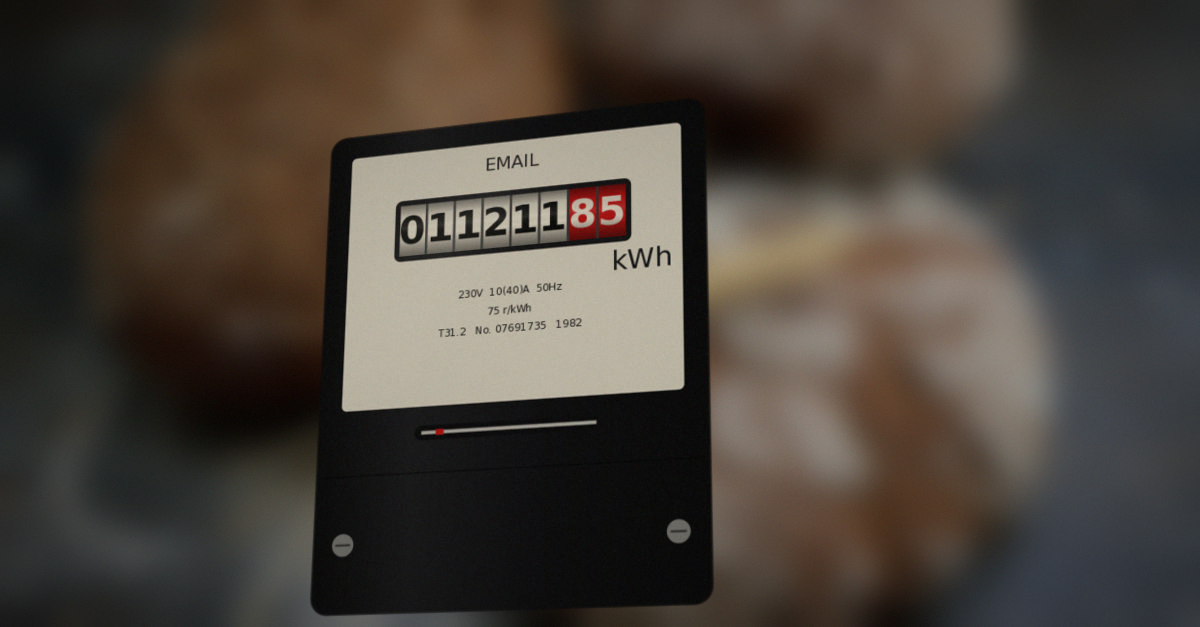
value=11211.85 unit=kWh
